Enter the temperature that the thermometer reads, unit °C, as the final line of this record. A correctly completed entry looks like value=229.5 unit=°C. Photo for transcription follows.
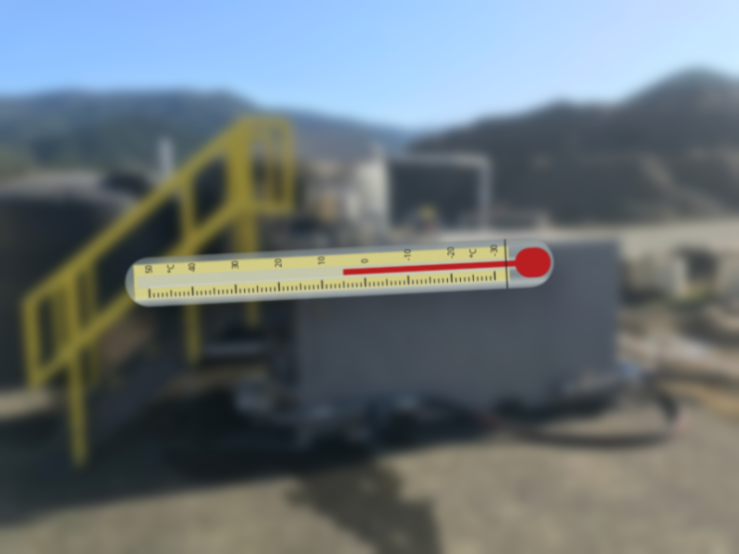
value=5 unit=°C
